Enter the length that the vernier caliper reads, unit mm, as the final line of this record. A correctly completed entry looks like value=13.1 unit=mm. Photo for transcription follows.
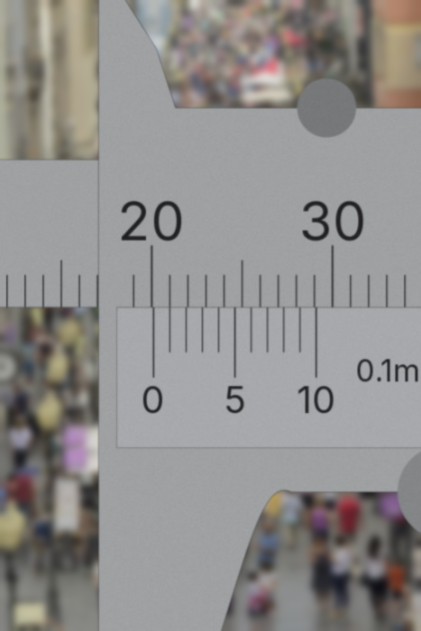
value=20.1 unit=mm
